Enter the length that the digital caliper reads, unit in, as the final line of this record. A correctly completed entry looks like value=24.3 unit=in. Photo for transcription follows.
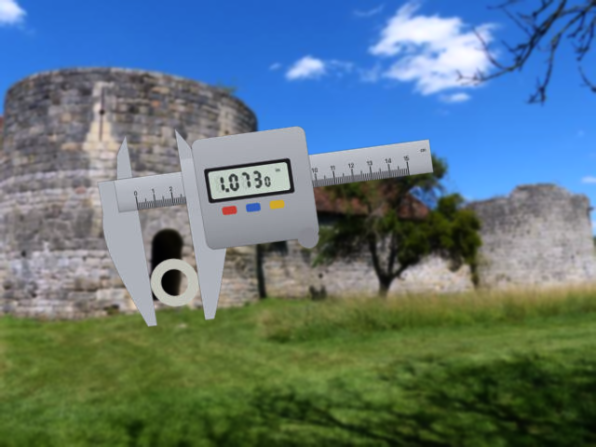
value=1.0730 unit=in
